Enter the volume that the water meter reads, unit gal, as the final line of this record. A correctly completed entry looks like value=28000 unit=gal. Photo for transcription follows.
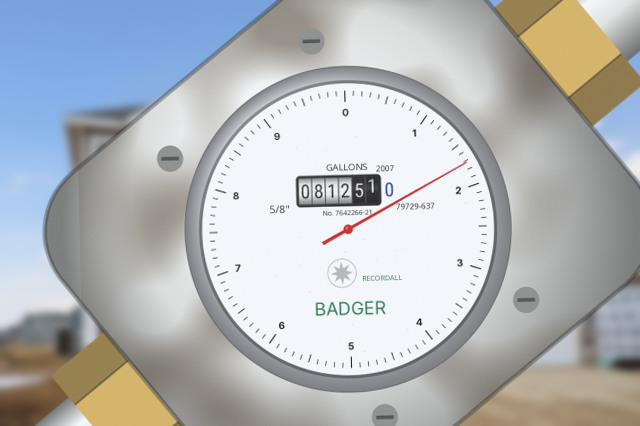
value=812511.7 unit=gal
